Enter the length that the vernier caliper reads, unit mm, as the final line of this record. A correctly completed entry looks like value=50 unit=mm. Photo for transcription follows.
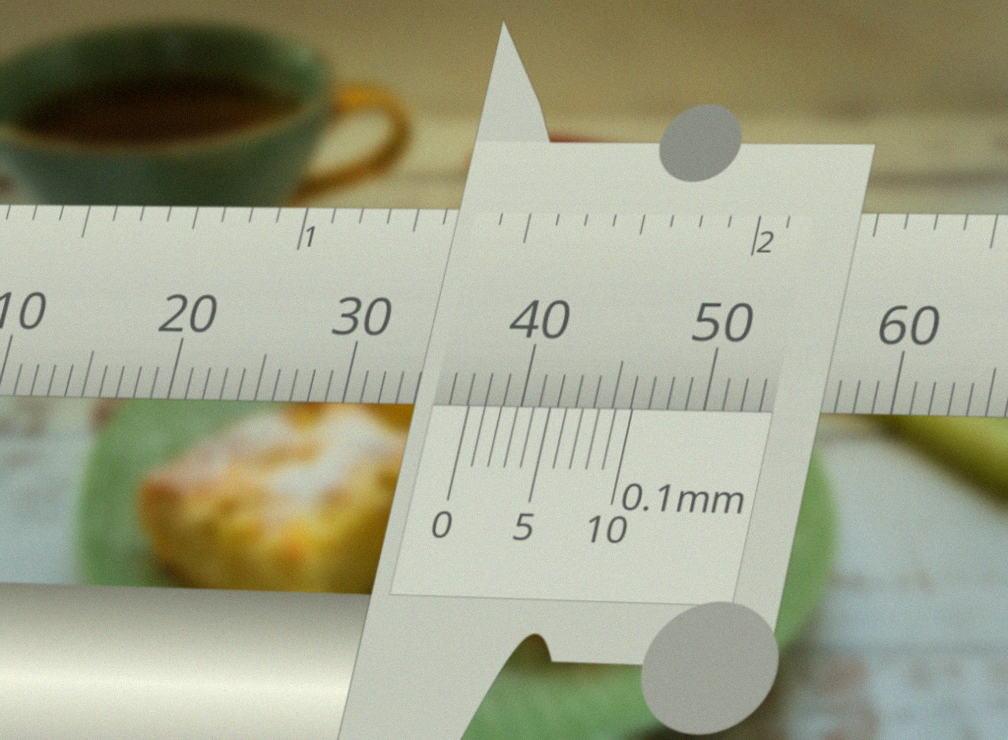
value=37.1 unit=mm
